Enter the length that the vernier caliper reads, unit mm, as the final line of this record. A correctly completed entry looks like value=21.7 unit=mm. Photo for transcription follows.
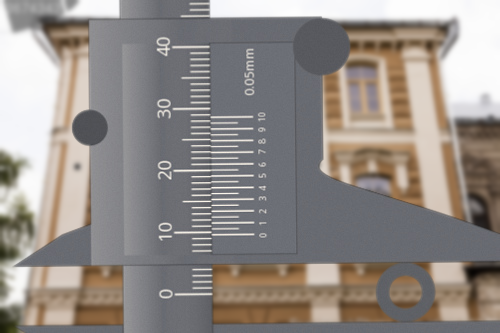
value=9.6 unit=mm
